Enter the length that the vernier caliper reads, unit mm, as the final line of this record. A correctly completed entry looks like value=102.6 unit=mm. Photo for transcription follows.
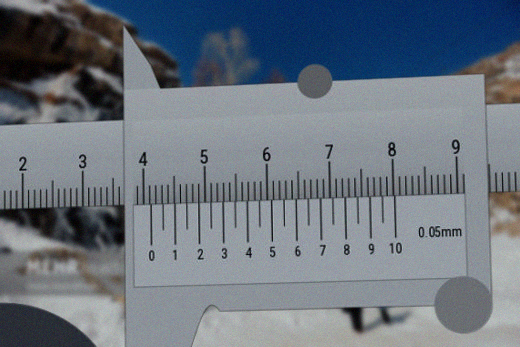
value=41.2 unit=mm
